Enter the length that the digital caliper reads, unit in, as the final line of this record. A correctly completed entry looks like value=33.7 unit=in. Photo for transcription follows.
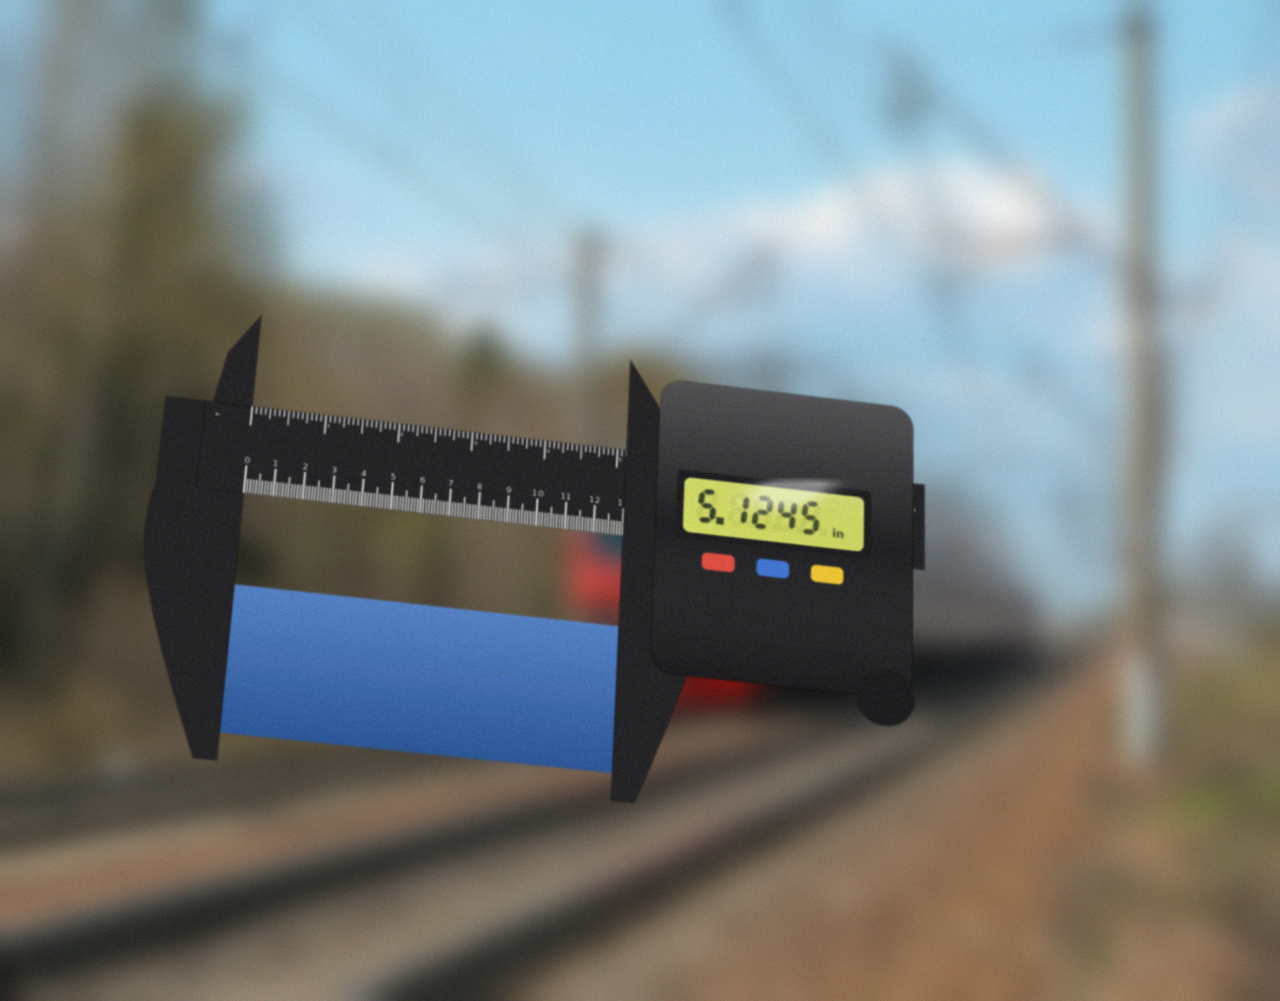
value=5.1245 unit=in
